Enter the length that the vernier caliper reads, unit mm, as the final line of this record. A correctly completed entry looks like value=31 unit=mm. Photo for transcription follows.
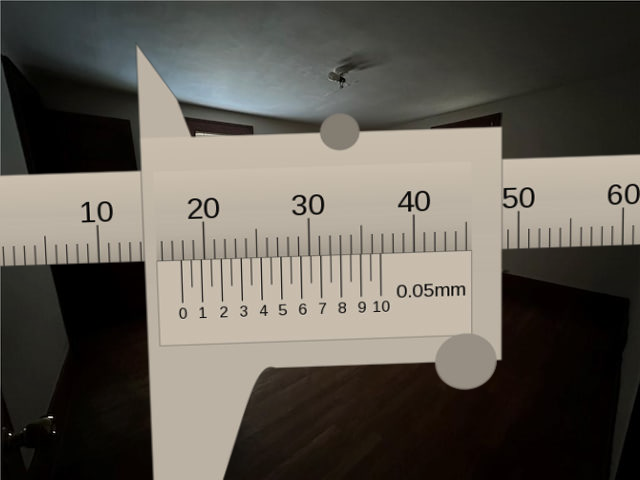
value=17.8 unit=mm
